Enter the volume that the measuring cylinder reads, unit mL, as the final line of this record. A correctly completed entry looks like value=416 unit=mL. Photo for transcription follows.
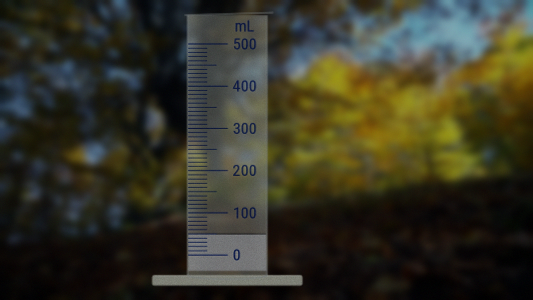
value=50 unit=mL
